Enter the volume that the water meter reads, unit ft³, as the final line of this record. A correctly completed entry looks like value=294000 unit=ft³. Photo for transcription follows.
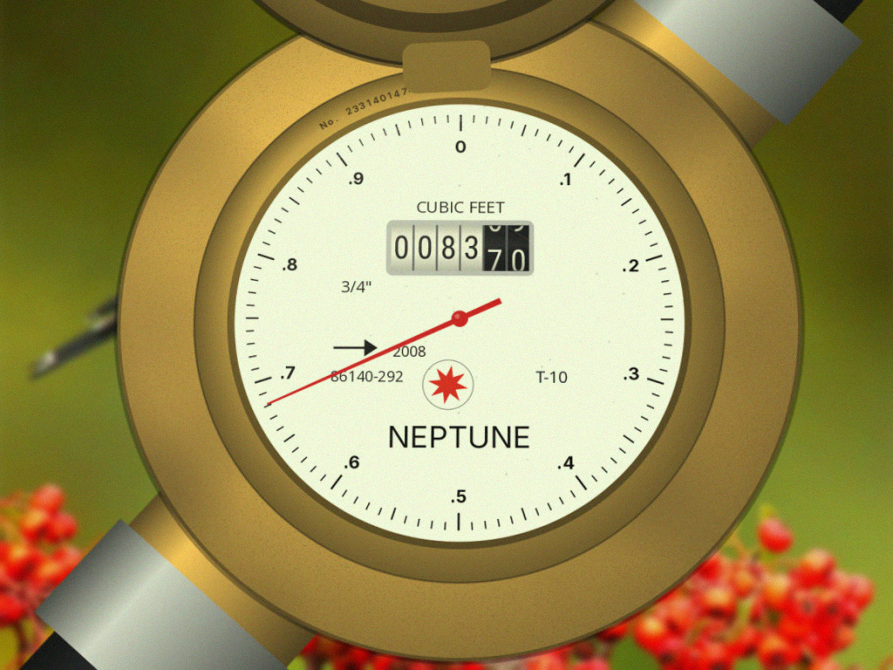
value=8369.68 unit=ft³
